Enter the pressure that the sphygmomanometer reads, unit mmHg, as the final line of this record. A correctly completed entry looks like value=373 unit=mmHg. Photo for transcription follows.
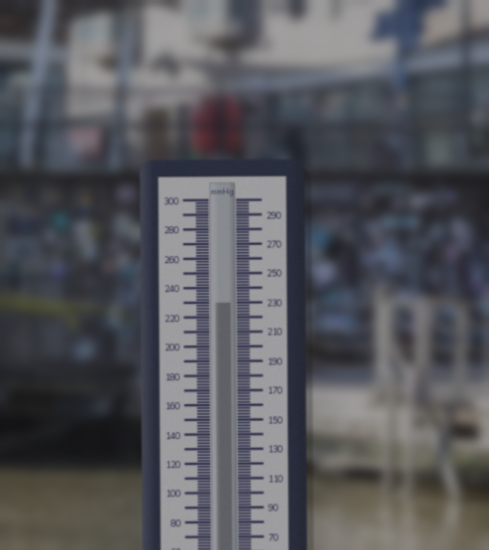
value=230 unit=mmHg
